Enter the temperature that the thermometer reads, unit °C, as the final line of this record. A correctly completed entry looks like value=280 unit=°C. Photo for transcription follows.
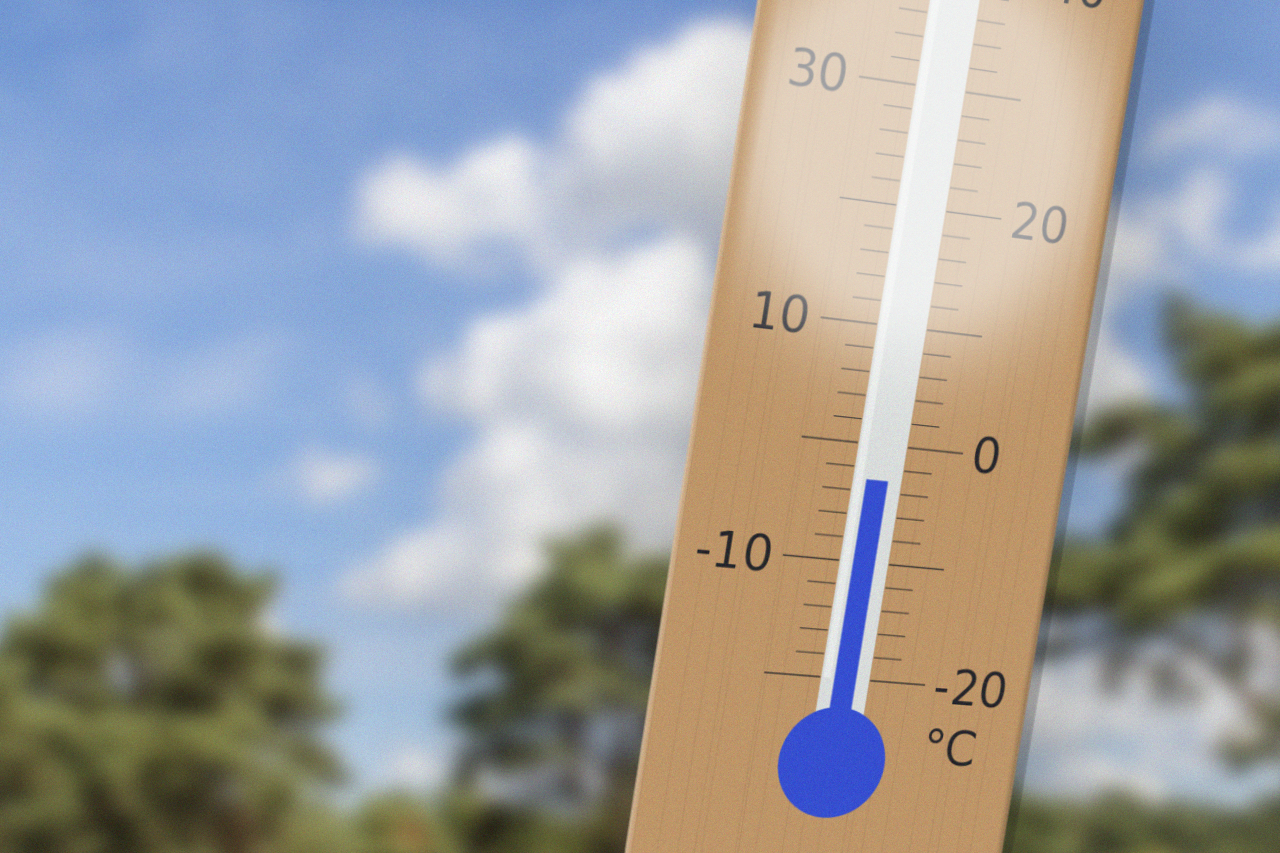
value=-3 unit=°C
